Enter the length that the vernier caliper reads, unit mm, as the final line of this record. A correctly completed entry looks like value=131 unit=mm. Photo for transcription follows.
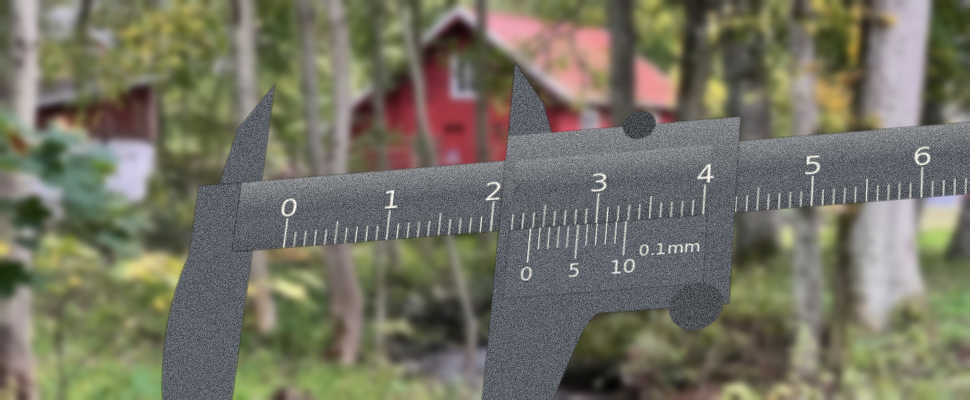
value=23.8 unit=mm
